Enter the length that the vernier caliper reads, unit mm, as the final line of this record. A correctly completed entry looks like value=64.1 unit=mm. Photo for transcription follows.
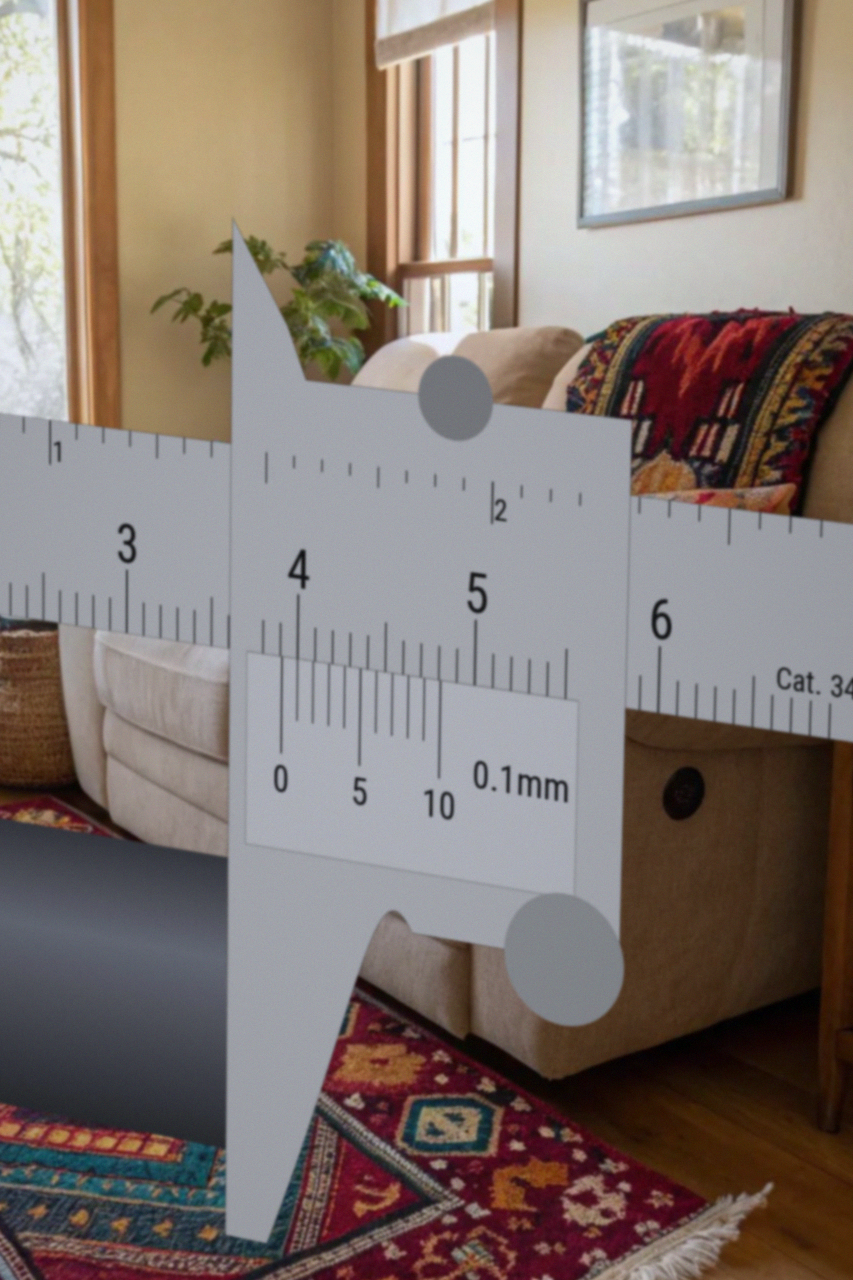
value=39.1 unit=mm
